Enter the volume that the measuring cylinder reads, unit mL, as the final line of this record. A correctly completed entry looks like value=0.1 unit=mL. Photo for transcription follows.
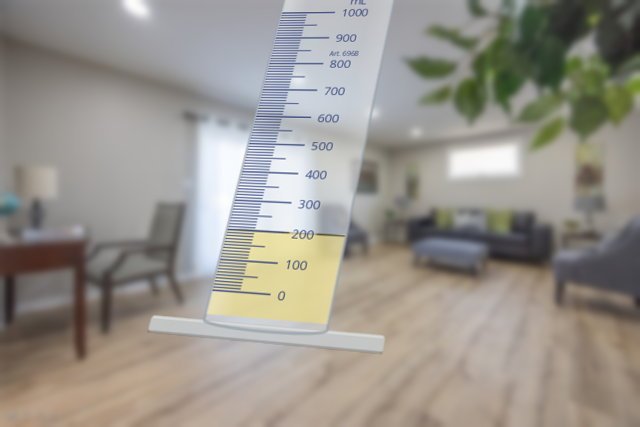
value=200 unit=mL
